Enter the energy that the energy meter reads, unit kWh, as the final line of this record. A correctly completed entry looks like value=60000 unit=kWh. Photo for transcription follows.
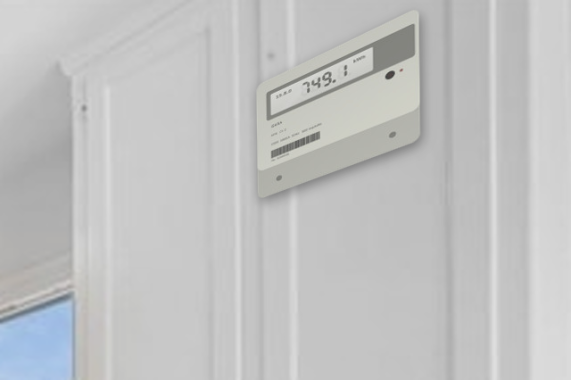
value=749.1 unit=kWh
